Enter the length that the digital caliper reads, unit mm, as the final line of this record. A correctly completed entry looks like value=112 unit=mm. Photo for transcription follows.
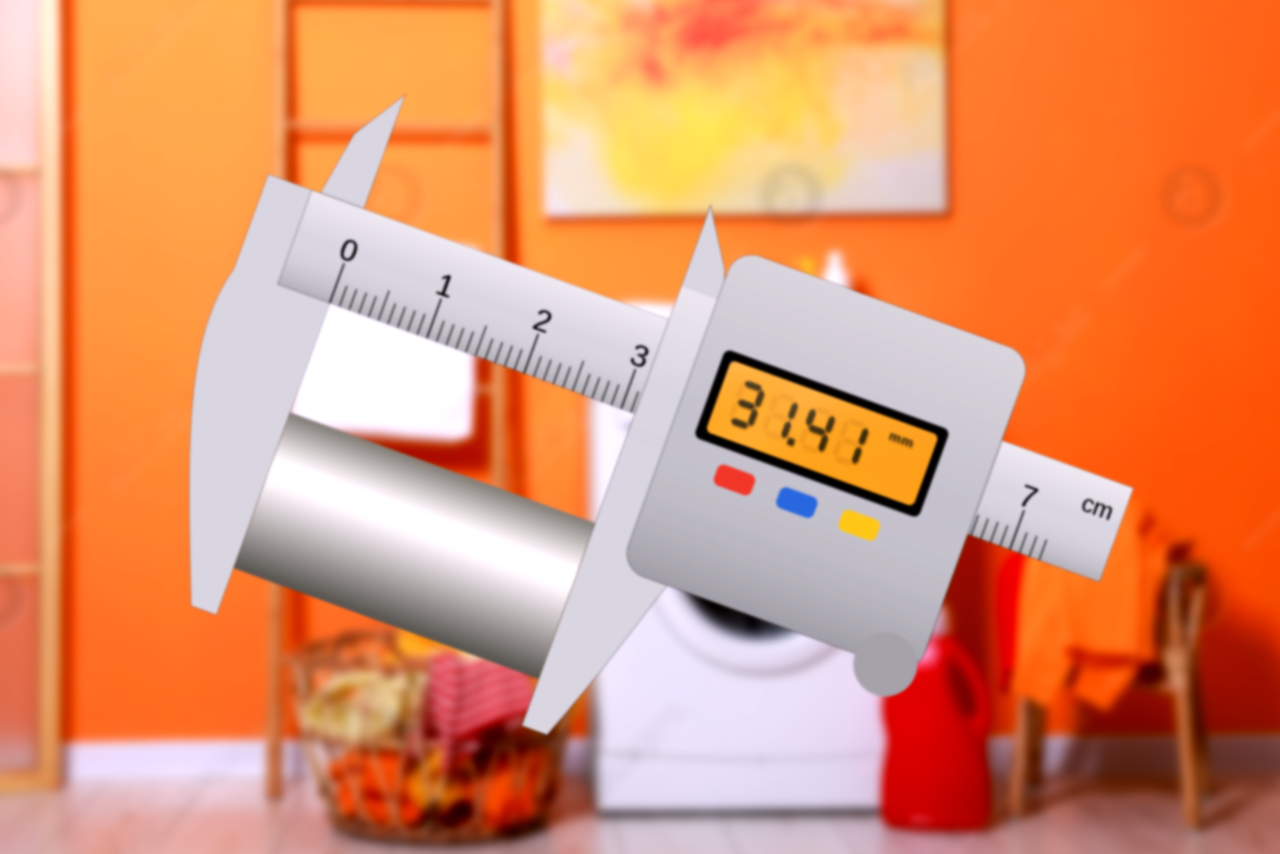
value=31.41 unit=mm
